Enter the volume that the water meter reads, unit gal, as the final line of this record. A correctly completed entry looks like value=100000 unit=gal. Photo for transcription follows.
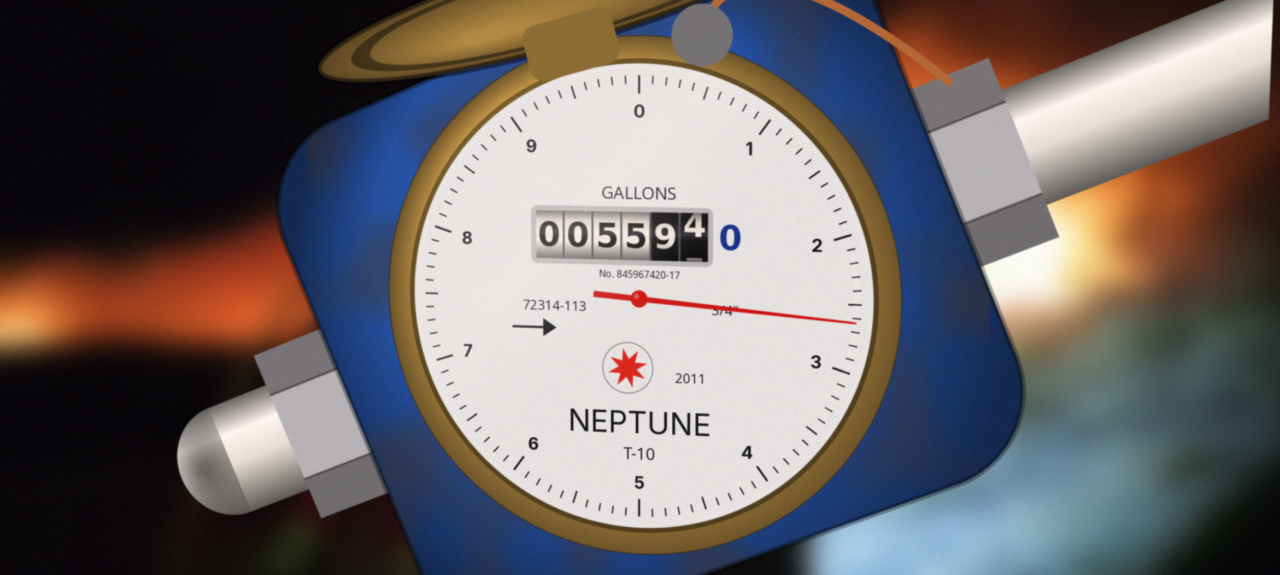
value=55942.6 unit=gal
